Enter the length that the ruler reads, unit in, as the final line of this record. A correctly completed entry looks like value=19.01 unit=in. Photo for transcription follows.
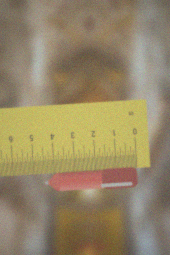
value=4.5 unit=in
